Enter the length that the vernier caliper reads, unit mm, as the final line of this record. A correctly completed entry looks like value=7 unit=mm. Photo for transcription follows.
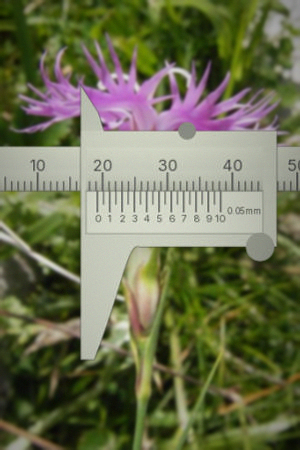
value=19.2 unit=mm
